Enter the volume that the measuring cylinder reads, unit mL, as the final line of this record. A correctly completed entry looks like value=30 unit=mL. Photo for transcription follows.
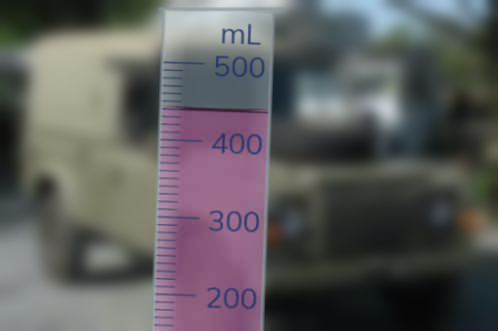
value=440 unit=mL
